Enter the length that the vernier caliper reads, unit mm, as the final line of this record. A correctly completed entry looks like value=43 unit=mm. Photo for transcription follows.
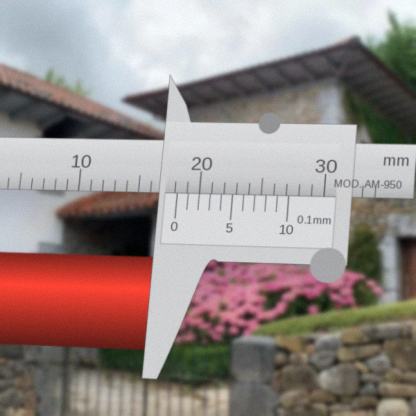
value=18.2 unit=mm
